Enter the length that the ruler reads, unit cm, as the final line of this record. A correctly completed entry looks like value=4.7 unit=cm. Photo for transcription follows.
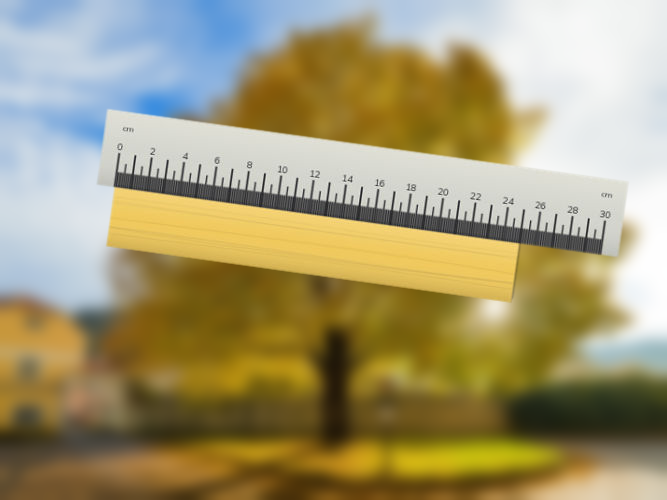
value=25 unit=cm
